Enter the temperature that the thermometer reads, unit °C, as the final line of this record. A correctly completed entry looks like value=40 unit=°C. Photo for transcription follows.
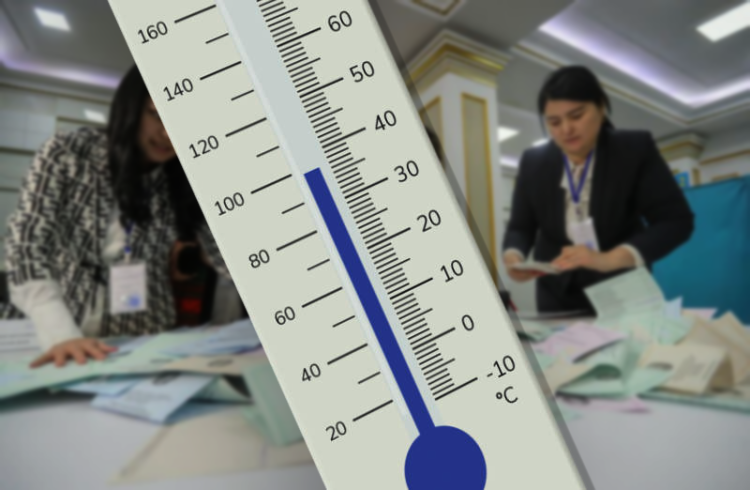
value=37 unit=°C
